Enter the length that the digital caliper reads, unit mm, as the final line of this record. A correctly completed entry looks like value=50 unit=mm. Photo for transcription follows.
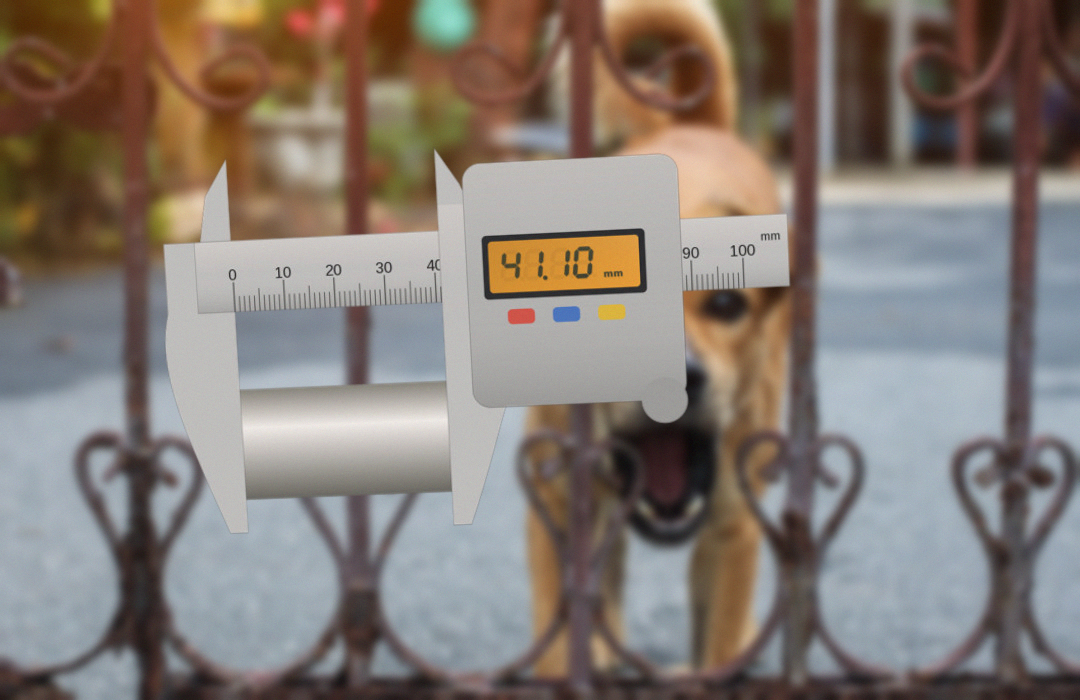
value=41.10 unit=mm
